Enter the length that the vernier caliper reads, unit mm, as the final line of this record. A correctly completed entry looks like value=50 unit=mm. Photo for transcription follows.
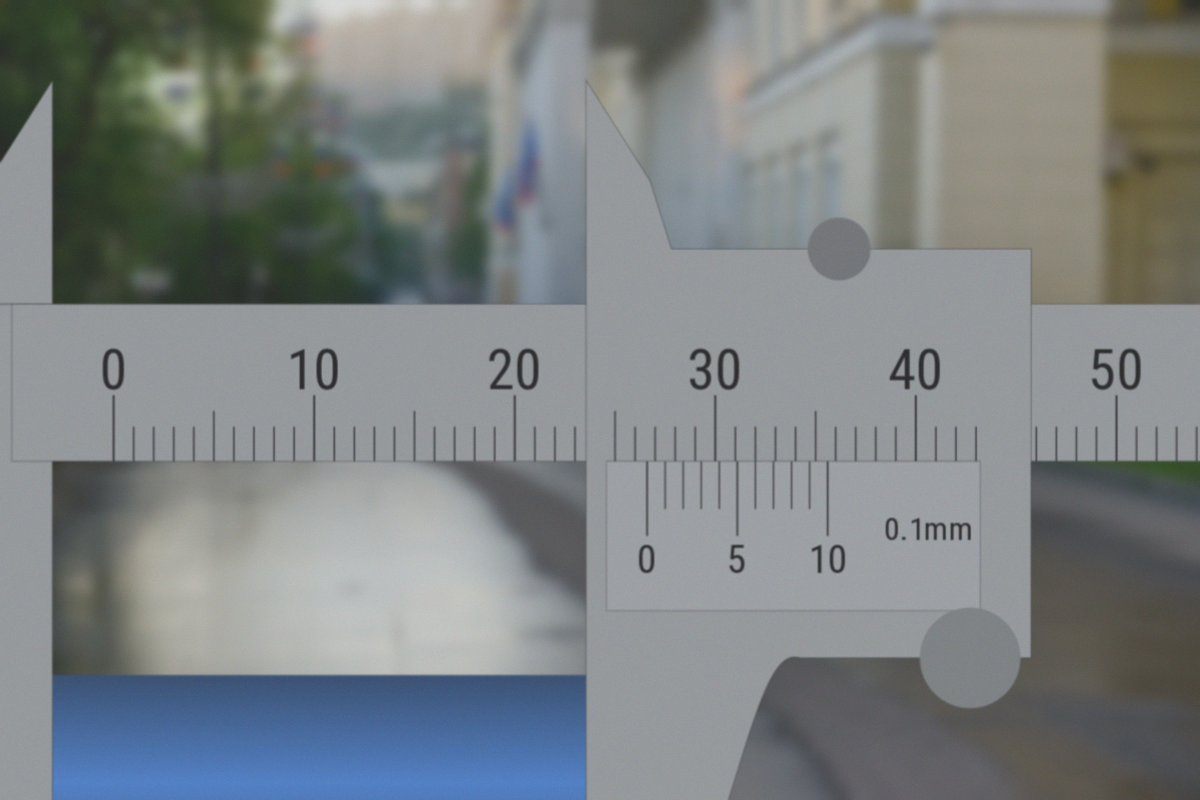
value=26.6 unit=mm
